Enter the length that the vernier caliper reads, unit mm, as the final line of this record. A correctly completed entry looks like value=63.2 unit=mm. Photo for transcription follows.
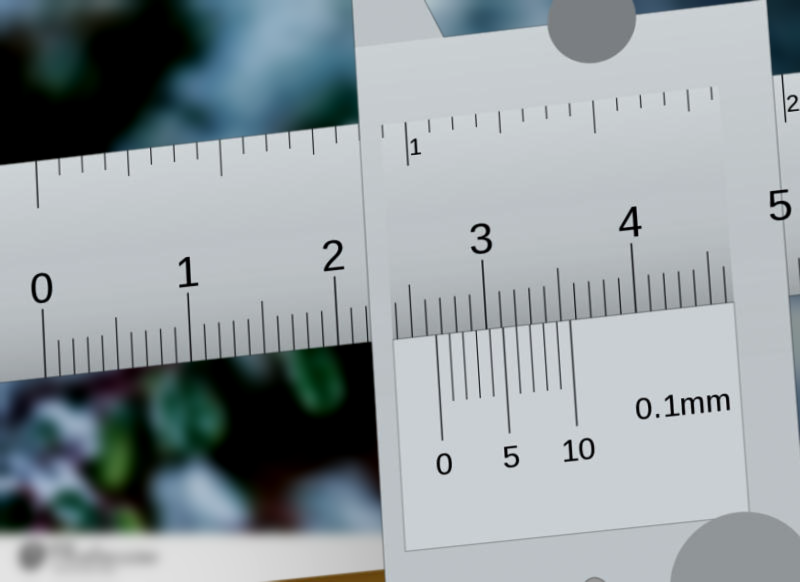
value=26.6 unit=mm
